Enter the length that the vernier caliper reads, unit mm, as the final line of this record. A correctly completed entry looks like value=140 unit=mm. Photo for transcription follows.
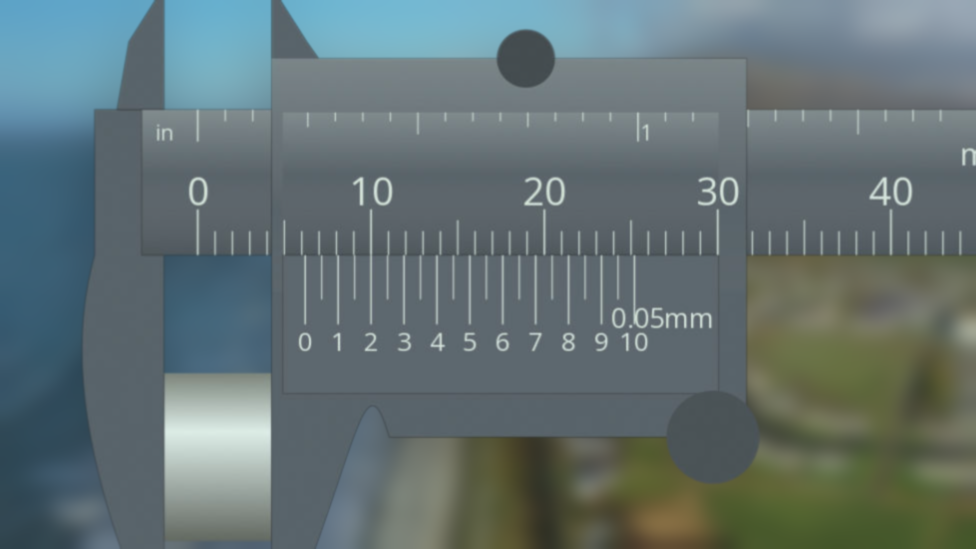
value=6.2 unit=mm
